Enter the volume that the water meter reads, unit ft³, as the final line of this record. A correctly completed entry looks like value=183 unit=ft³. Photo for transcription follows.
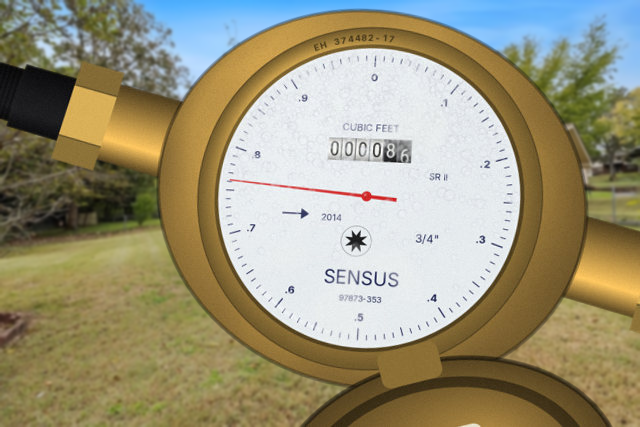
value=85.76 unit=ft³
